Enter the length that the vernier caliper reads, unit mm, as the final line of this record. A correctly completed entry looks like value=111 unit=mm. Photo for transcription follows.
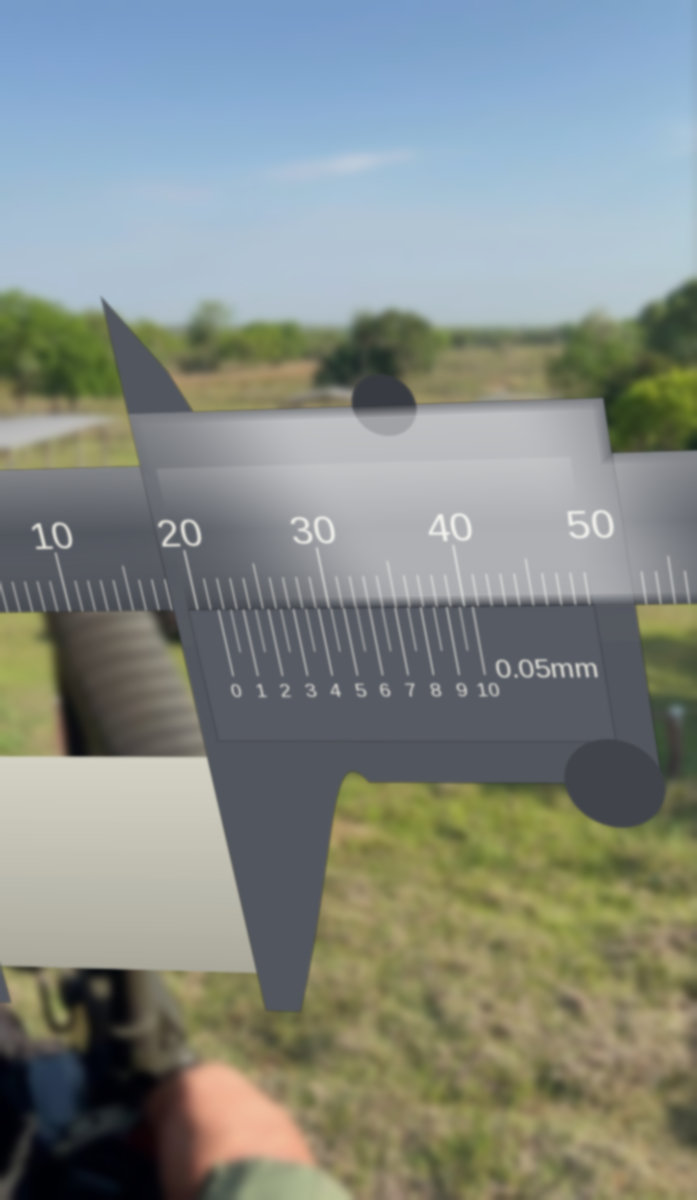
value=21.6 unit=mm
